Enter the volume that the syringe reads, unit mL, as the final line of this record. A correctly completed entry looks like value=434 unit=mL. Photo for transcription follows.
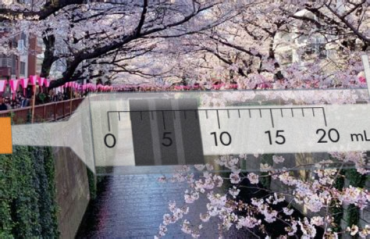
value=2 unit=mL
